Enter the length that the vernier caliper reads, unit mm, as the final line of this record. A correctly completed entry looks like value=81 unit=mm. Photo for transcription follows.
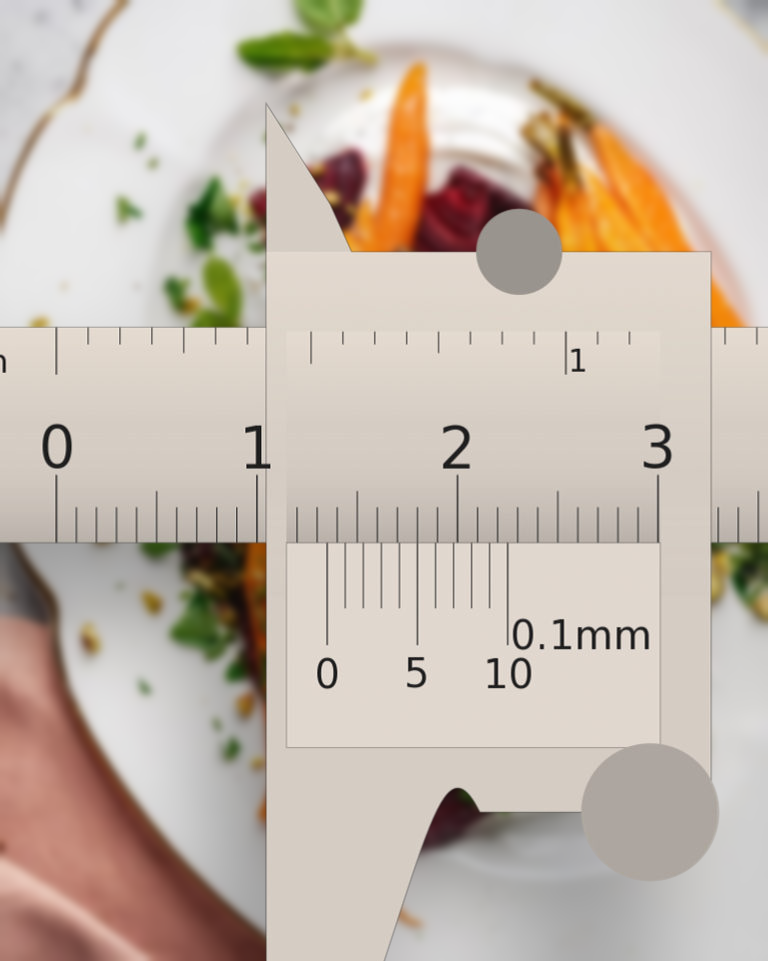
value=13.5 unit=mm
